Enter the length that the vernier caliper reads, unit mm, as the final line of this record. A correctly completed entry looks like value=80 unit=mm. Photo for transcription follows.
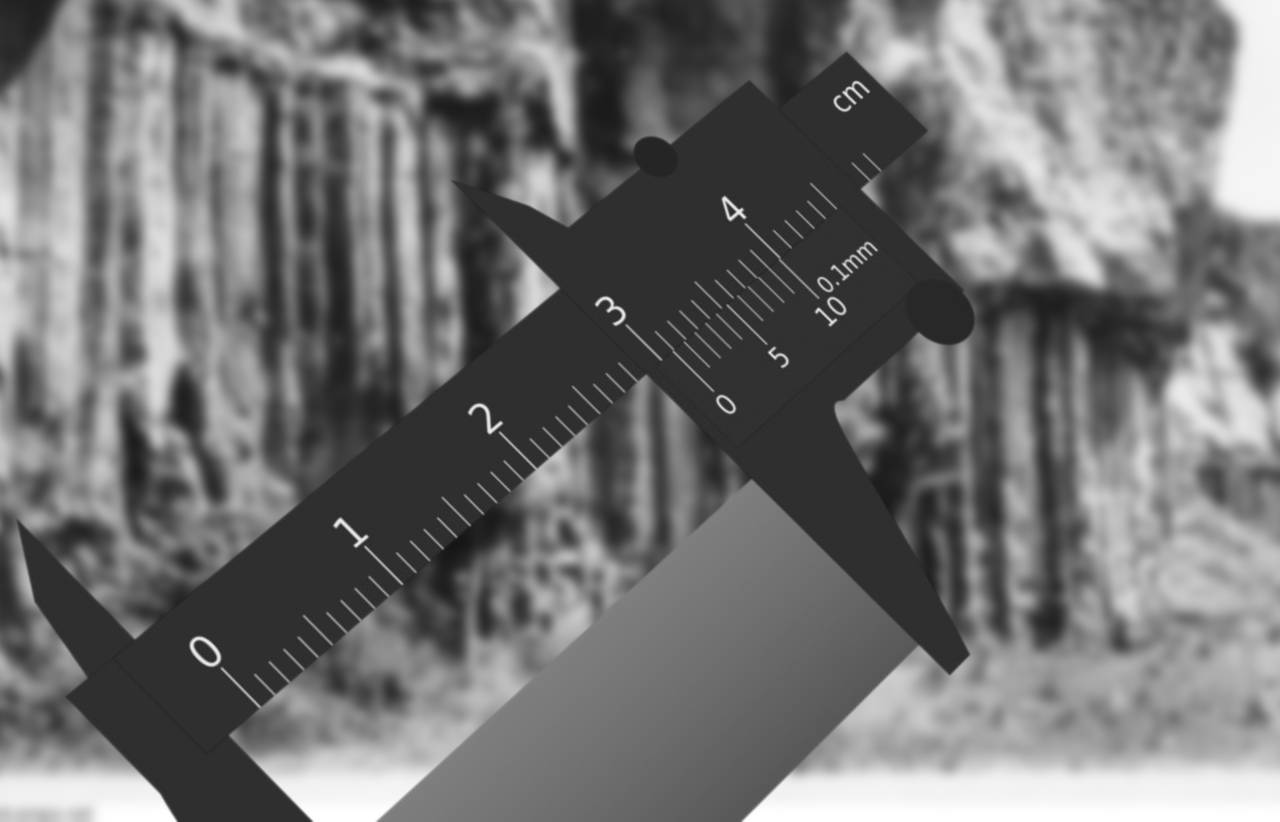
value=30.9 unit=mm
